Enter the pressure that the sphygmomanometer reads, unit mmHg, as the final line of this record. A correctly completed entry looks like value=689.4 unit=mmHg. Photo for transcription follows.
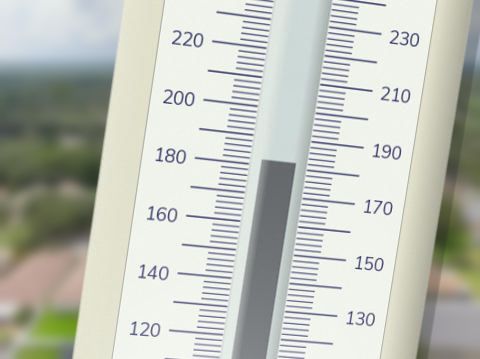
value=182 unit=mmHg
